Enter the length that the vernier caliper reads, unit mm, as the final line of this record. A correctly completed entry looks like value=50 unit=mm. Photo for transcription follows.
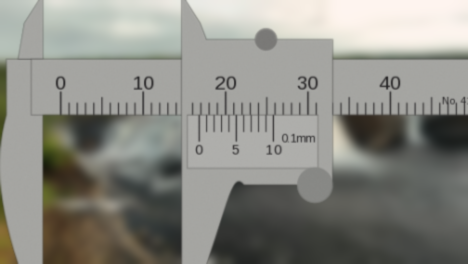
value=16.8 unit=mm
